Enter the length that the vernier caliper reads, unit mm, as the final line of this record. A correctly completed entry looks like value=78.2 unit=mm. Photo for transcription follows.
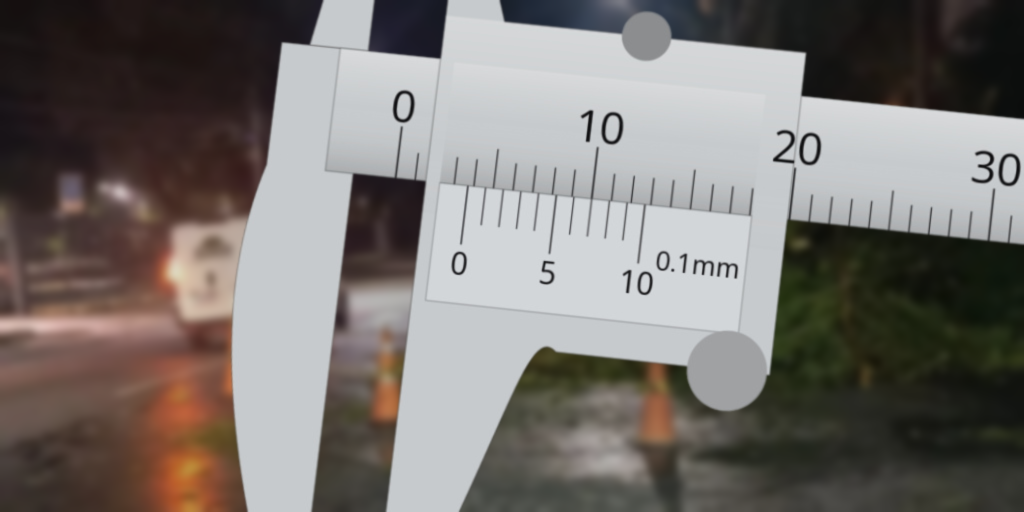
value=3.7 unit=mm
